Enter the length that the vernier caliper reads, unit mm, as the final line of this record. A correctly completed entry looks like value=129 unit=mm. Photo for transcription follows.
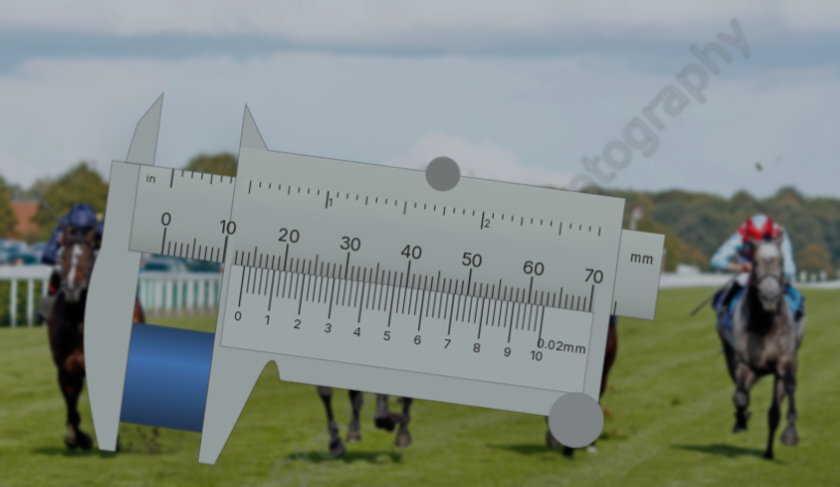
value=13.5 unit=mm
